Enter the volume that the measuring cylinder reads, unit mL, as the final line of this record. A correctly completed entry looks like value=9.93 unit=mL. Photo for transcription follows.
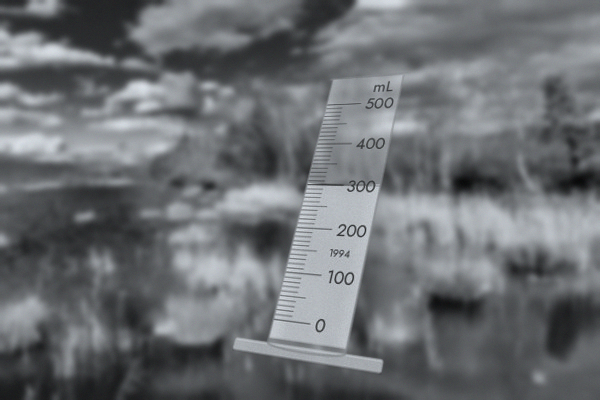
value=300 unit=mL
